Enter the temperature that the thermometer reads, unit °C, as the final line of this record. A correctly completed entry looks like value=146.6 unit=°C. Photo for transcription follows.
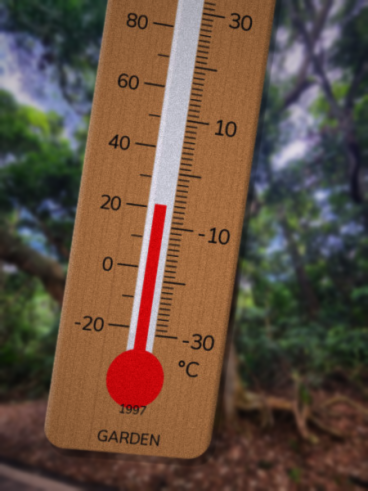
value=-6 unit=°C
